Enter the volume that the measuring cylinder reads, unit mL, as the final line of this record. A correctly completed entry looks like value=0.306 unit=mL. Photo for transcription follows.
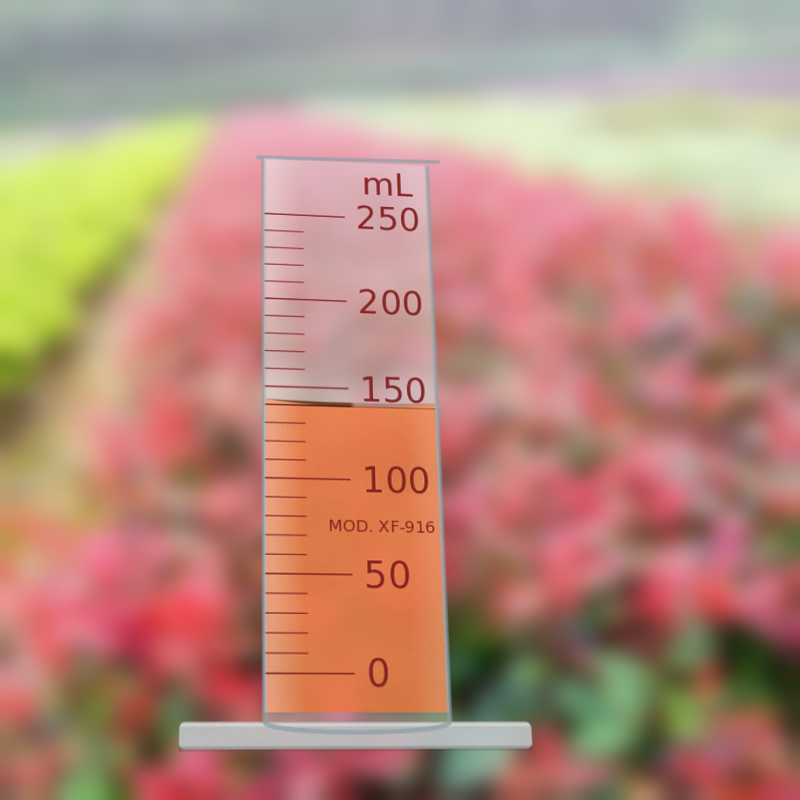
value=140 unit=mL
